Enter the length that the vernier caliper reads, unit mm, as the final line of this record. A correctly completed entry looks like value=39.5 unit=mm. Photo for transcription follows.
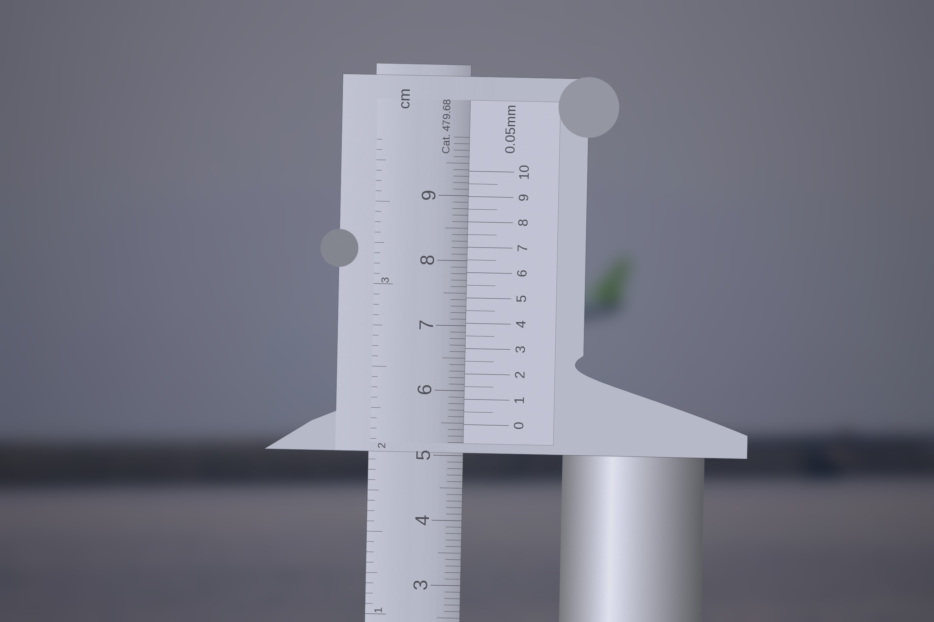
value=54.8 unit=mm
